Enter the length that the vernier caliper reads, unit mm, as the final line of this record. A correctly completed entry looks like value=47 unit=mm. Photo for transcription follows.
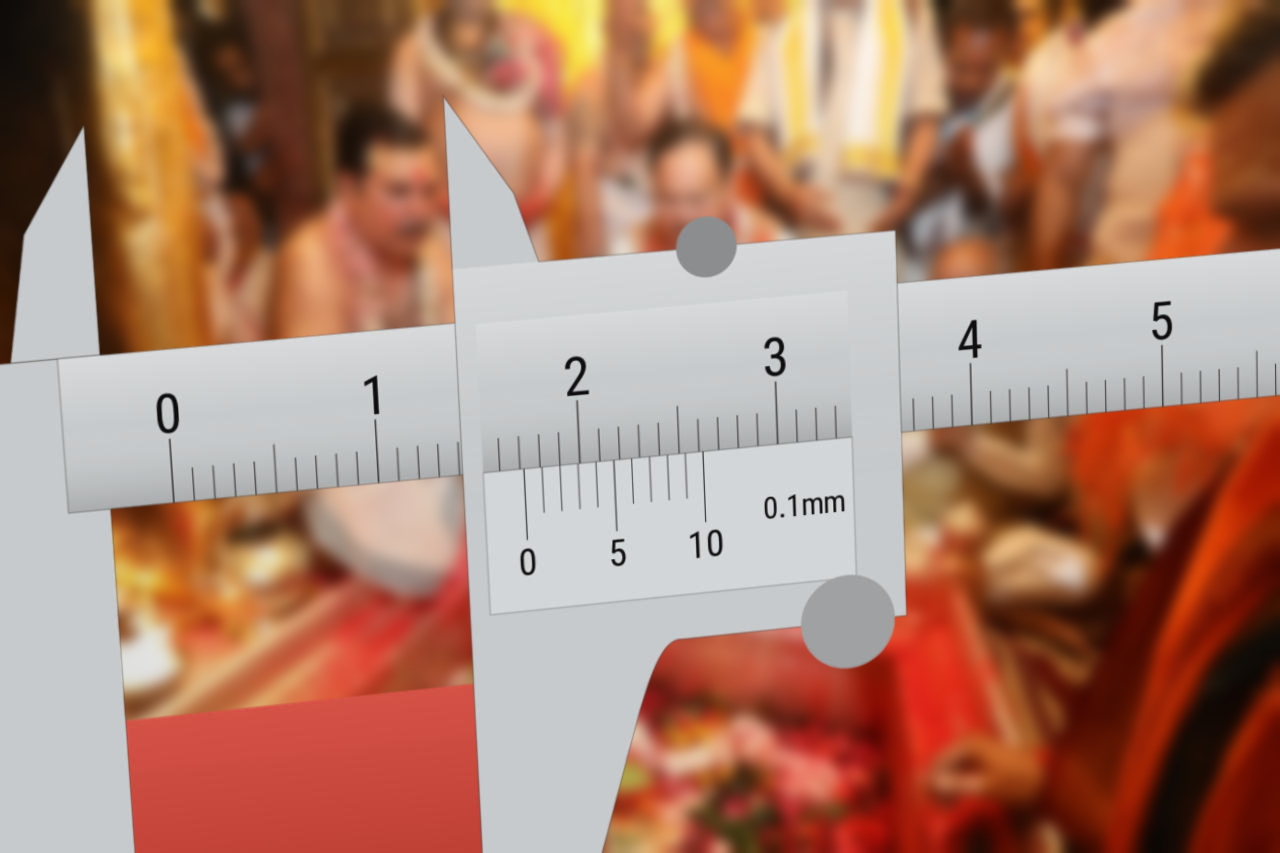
value=17.2 unit=mm
